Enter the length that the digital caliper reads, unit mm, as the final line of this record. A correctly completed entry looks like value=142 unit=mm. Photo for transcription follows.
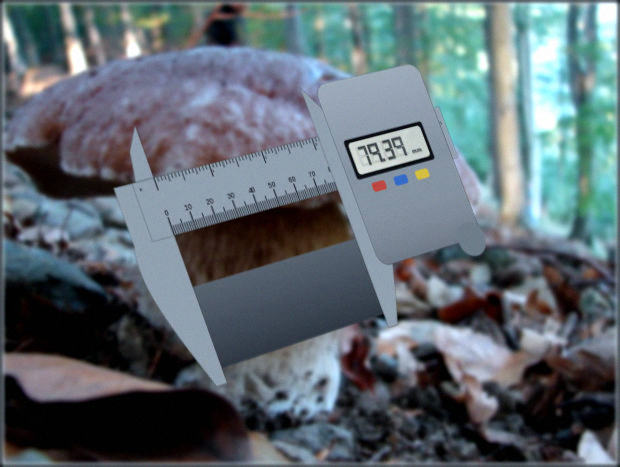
value=79.39 unit=mm
